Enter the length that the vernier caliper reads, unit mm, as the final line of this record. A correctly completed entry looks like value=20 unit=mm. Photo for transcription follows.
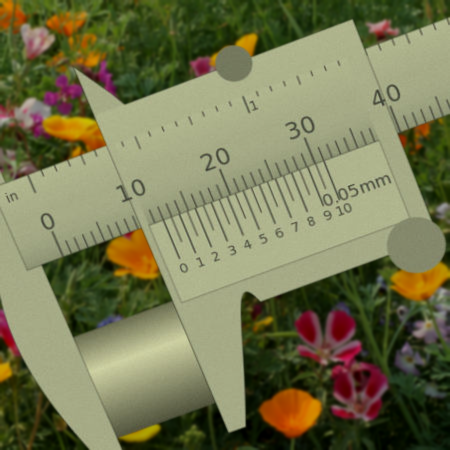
value=12.0 unit=mm
